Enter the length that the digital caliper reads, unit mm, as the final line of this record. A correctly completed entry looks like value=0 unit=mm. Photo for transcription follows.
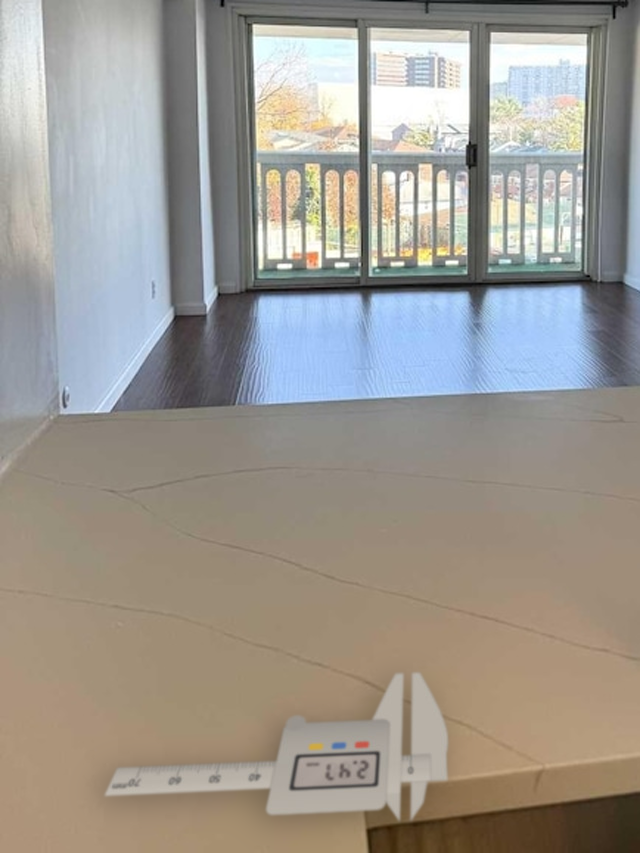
value=2.47 unit=mm
